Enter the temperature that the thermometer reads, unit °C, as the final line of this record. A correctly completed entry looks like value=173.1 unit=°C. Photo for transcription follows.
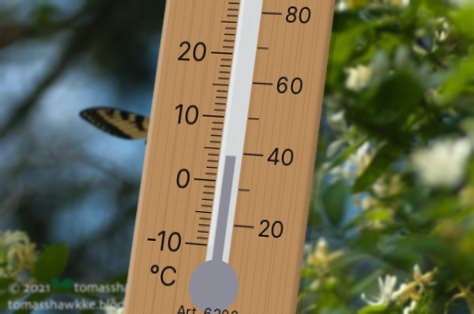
value=4 unit=°C
